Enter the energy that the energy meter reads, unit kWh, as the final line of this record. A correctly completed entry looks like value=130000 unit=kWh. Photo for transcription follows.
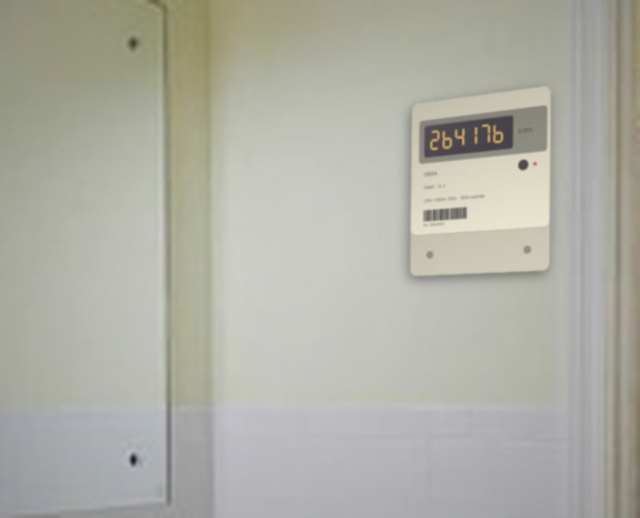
value=264176 unit=kWh
